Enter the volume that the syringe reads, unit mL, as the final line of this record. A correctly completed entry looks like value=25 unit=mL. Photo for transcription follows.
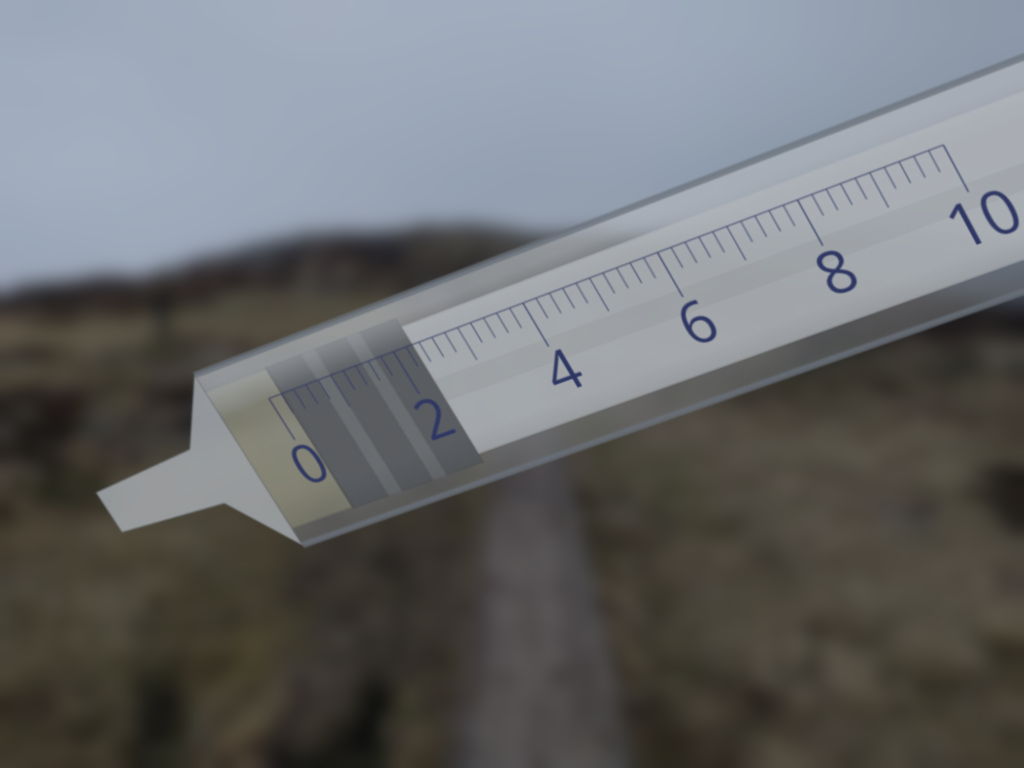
value=0.2 unit=mL
